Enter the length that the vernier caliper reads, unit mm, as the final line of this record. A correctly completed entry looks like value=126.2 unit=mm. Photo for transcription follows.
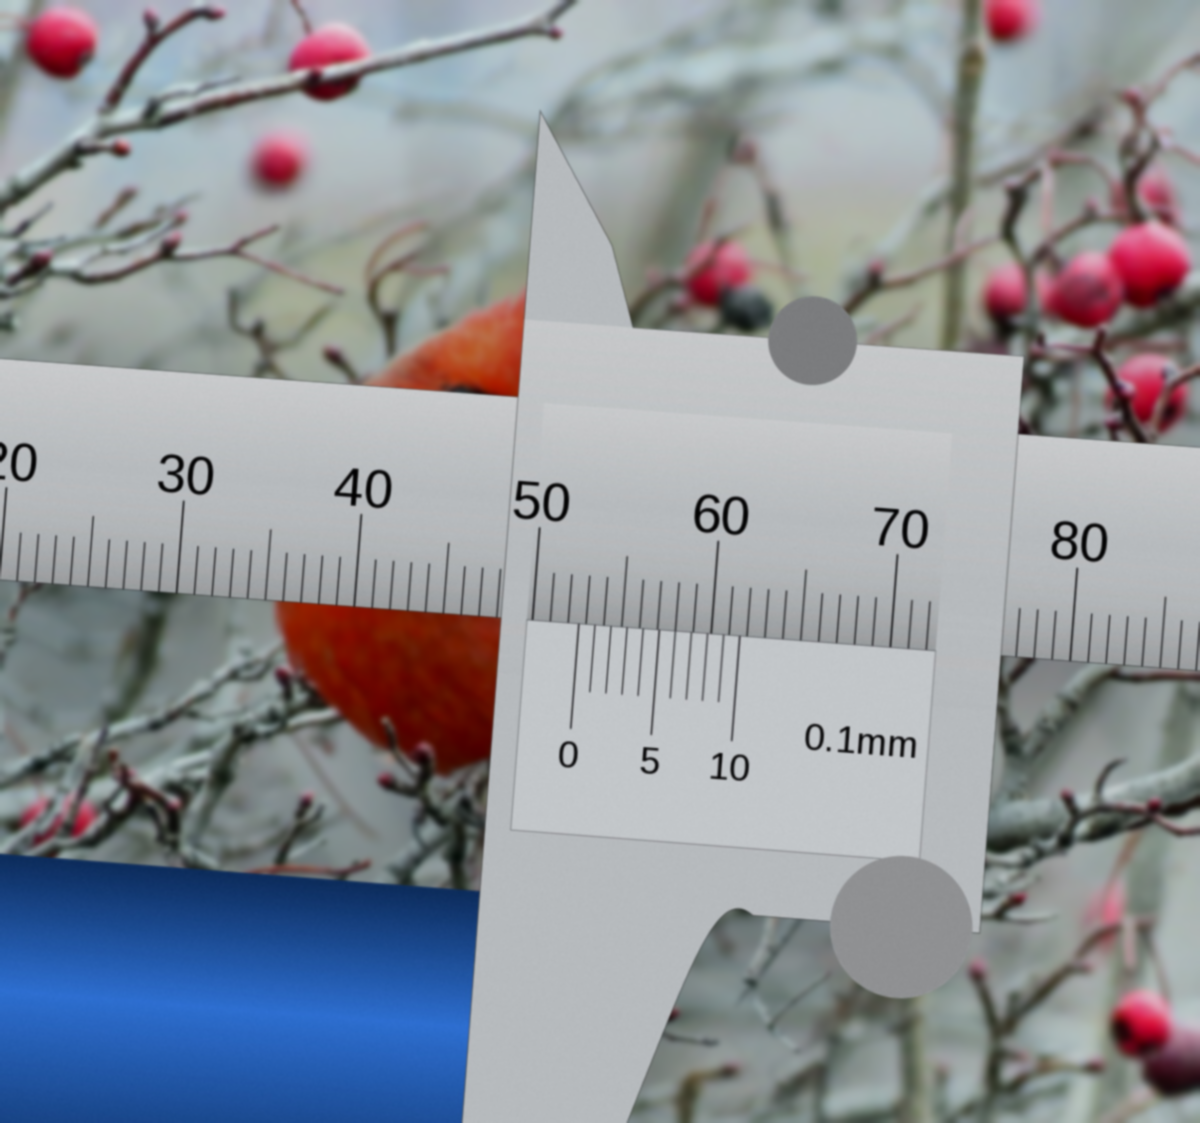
value=52.6 unit=mm
